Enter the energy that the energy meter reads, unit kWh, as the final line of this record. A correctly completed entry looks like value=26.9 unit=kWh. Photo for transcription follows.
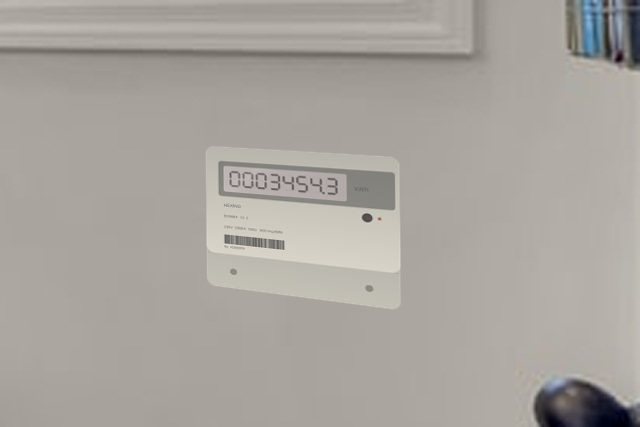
value=3454.3 unit=kWh
